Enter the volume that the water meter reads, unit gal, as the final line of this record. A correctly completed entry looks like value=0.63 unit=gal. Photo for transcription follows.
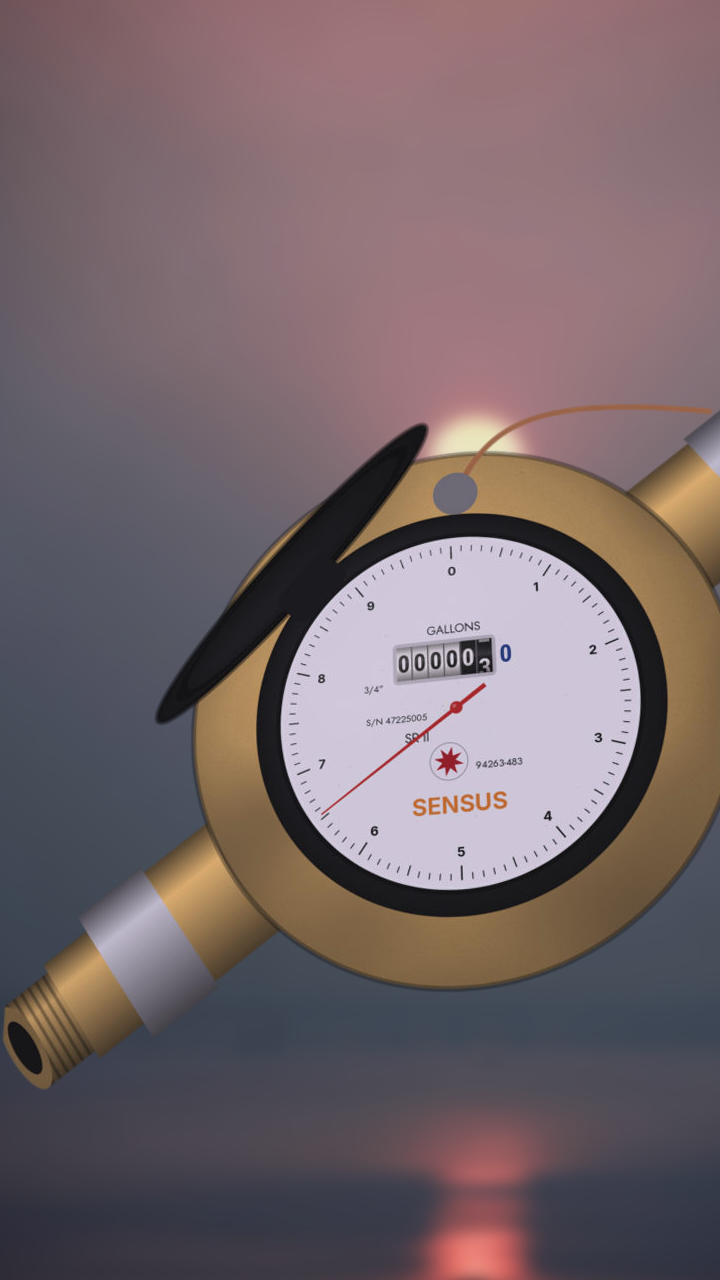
value=26.5 unit=gal
